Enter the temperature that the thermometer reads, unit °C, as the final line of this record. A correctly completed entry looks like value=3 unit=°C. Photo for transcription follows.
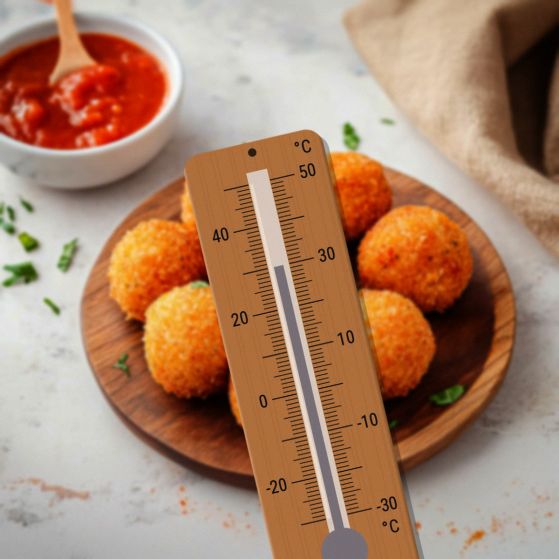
value=30 unit=°C
